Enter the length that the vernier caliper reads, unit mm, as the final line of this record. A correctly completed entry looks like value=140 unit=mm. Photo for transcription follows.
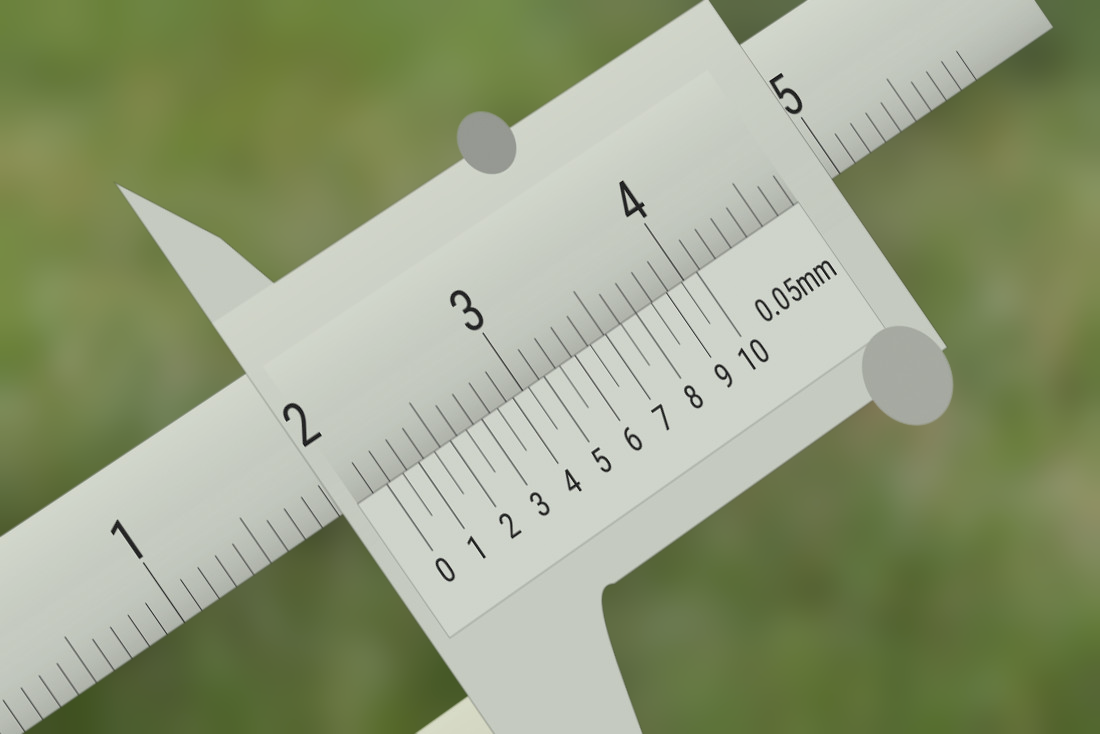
value=21.8 unit=mm
